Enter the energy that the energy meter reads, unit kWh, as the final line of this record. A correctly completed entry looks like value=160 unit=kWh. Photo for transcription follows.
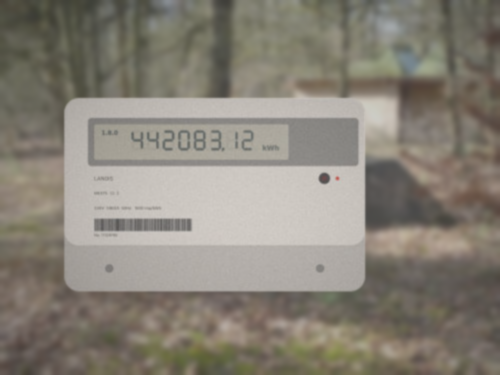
value=442083.12 unit=kWh
